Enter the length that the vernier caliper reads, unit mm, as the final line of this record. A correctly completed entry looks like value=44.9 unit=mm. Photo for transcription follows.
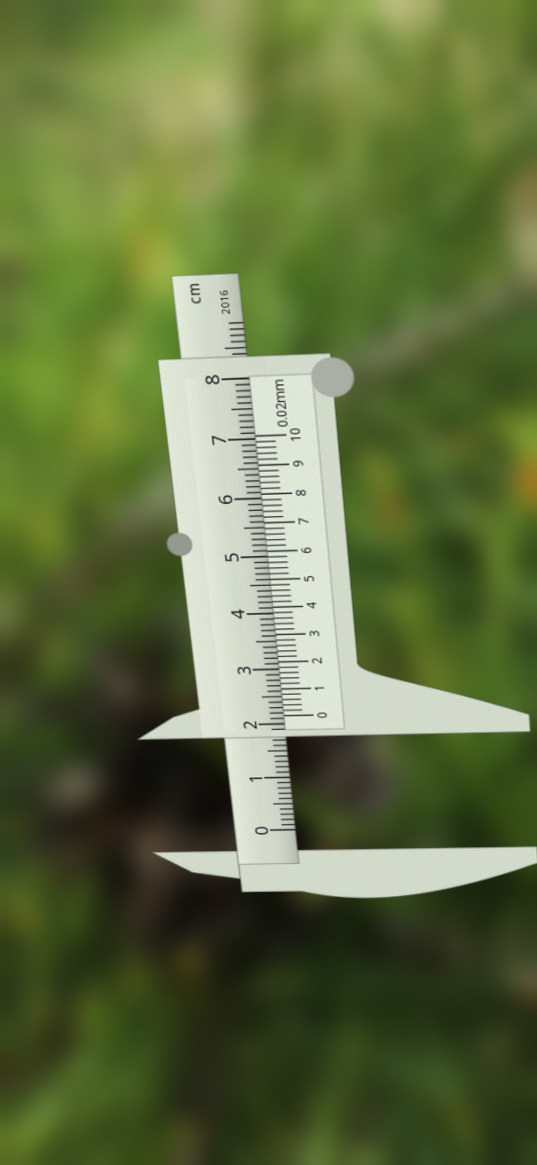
value=21.5 unit=mm
